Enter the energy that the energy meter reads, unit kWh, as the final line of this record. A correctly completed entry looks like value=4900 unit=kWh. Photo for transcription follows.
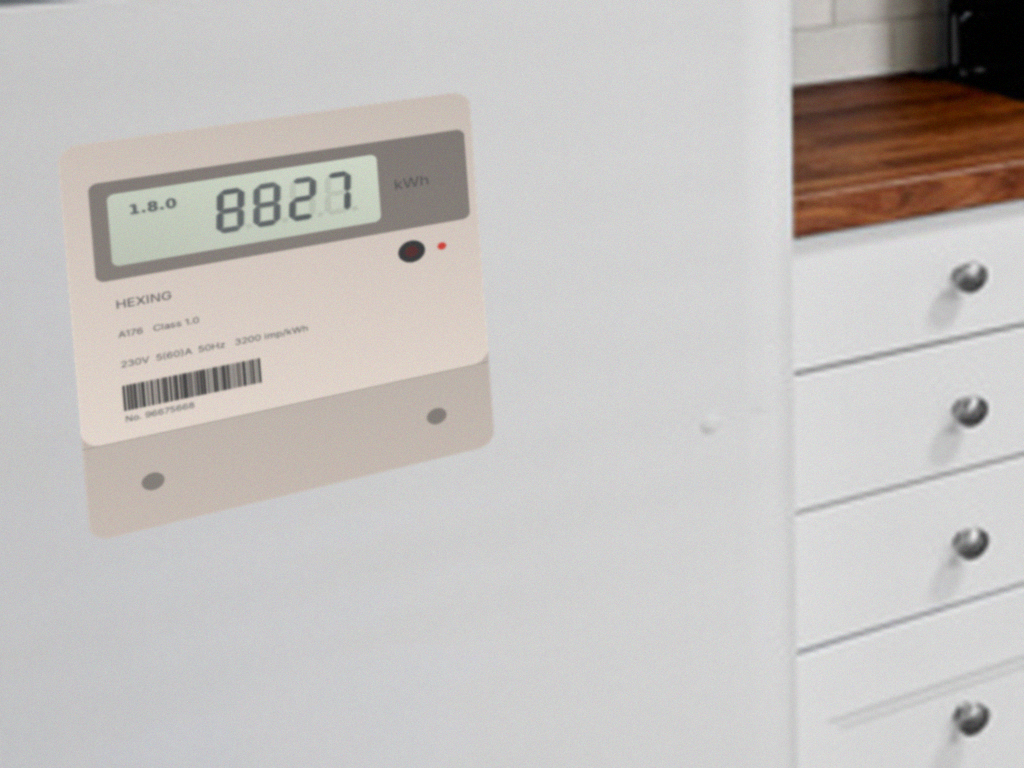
value=8827 unit=kWh
